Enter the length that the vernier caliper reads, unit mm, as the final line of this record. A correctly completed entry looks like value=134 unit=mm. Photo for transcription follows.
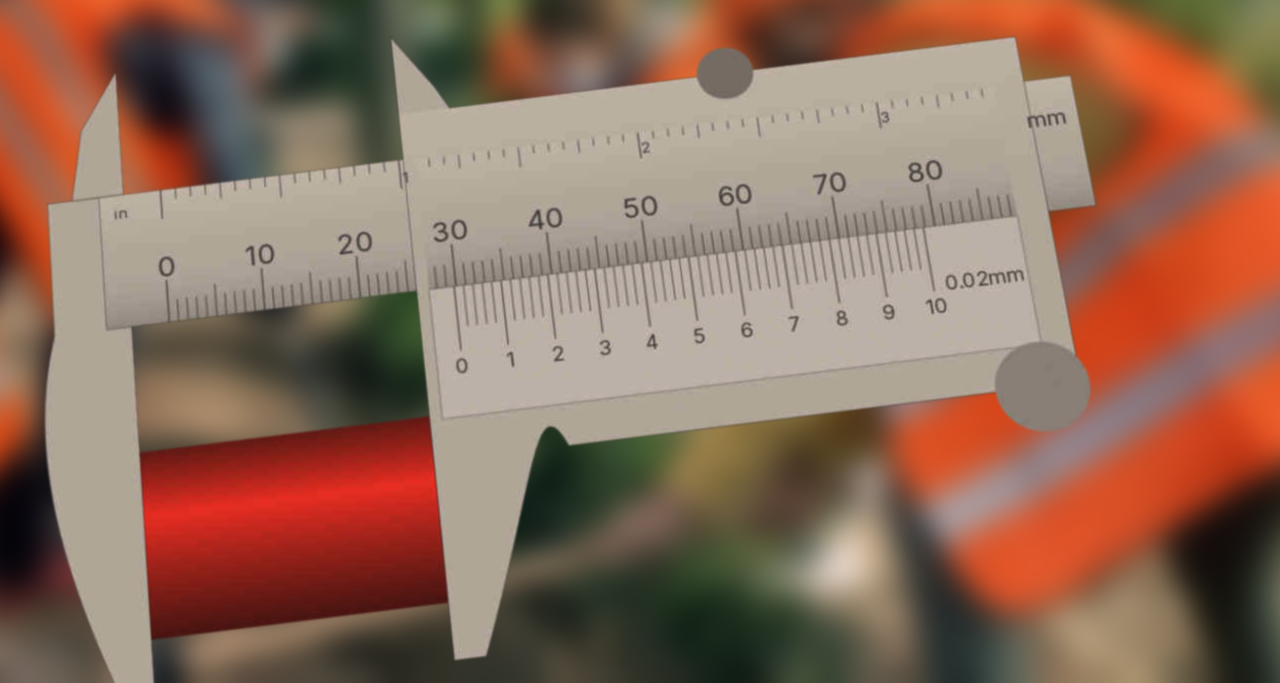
value=29.8 unit=mm
